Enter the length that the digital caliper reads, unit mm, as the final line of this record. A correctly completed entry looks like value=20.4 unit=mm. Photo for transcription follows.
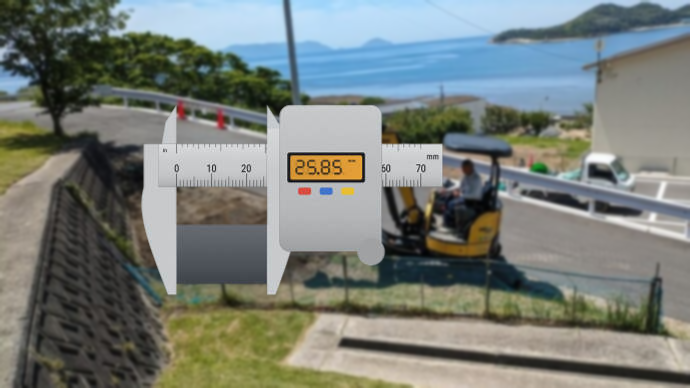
value=25.85 unit=mm
